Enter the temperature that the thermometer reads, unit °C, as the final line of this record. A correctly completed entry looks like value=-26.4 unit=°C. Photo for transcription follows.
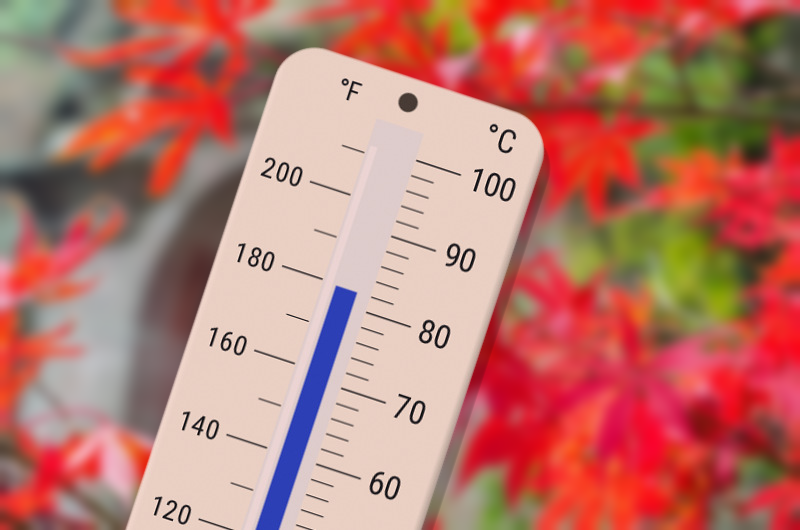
value=82 unit=°C
